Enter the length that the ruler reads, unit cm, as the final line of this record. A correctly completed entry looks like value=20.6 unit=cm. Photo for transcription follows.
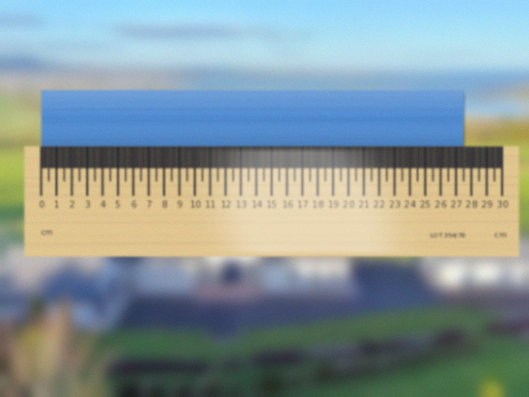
value=27.5 unit=cm
